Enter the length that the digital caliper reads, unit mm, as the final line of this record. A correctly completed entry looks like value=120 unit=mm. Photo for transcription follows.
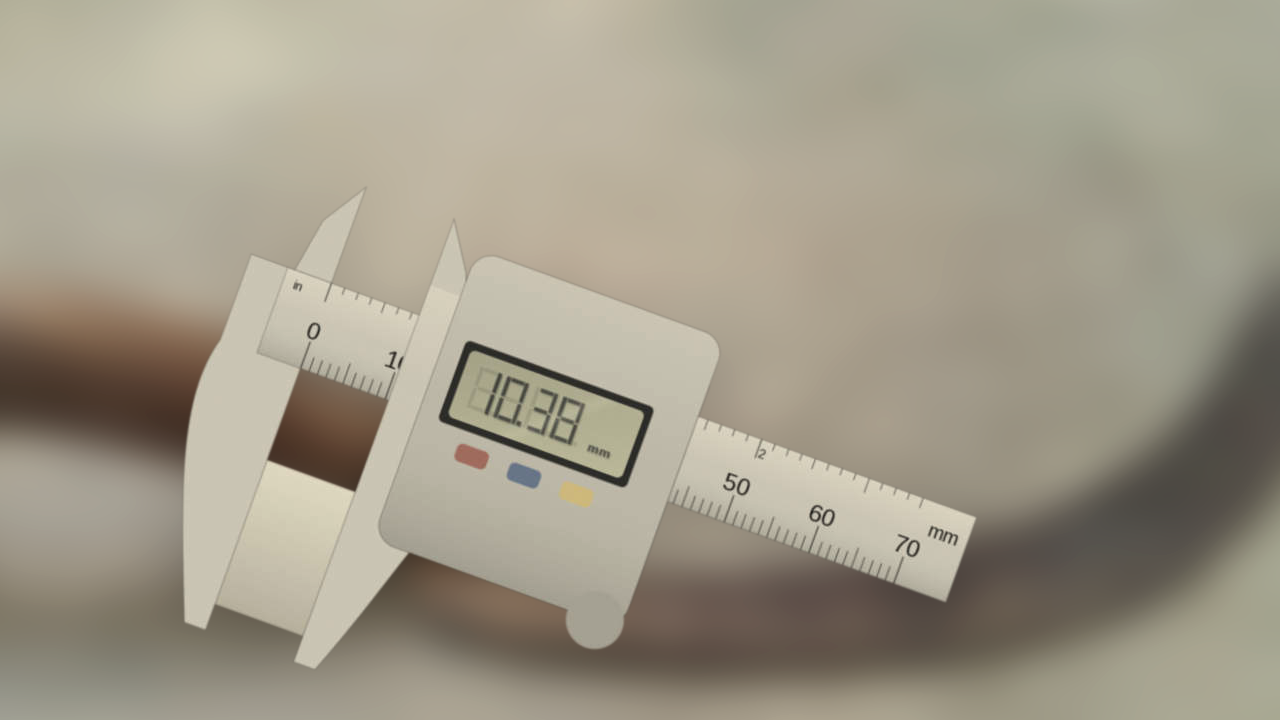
value=10.38 unit=mm
